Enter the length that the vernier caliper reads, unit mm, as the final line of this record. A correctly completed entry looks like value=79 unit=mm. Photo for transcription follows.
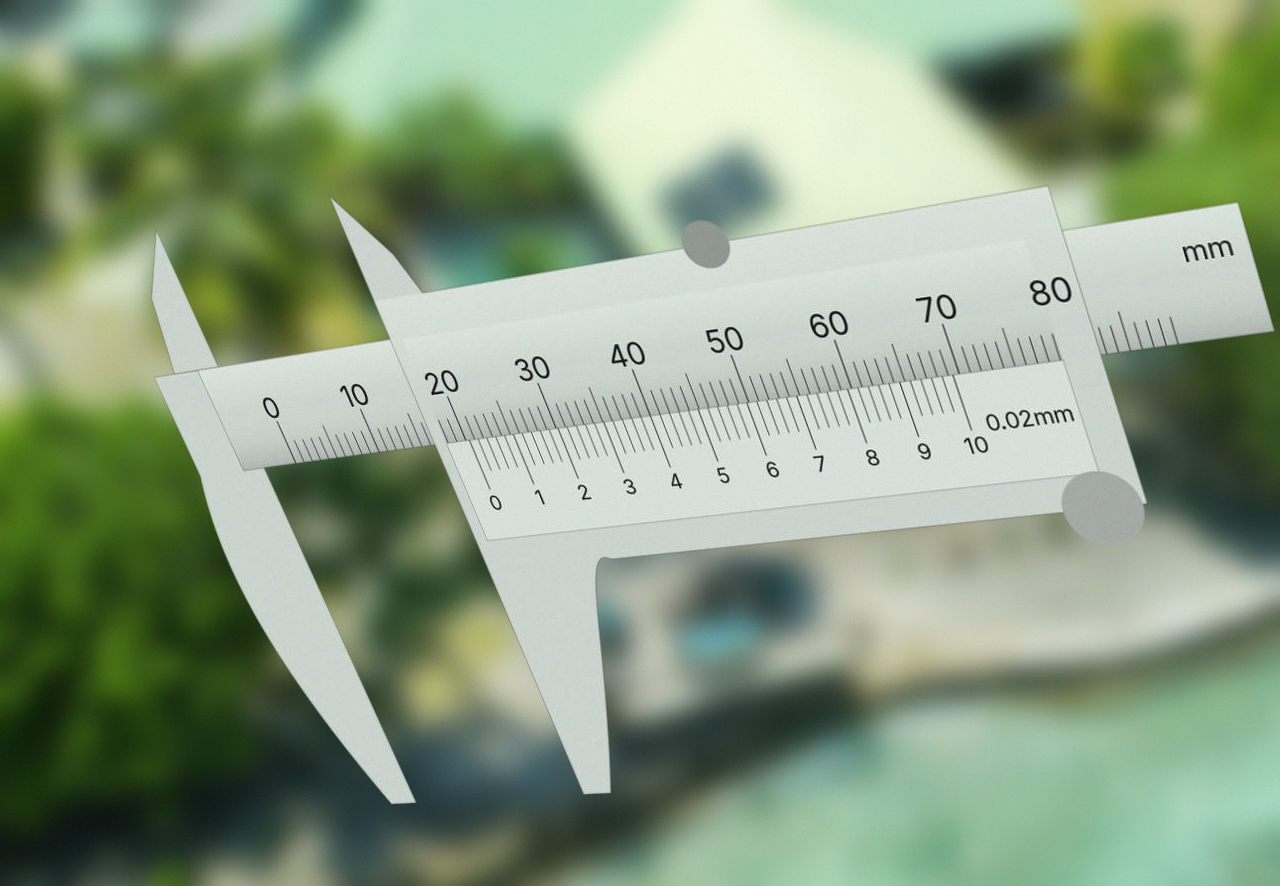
value=20.4 unit=mm
